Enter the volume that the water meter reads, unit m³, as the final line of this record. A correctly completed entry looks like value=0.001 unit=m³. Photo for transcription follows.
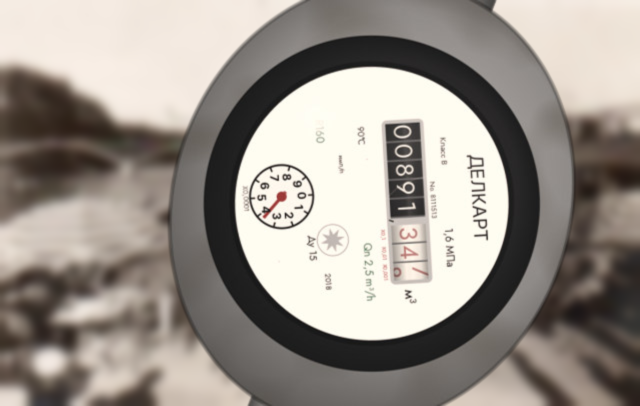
value=891.3473 unit=m³
